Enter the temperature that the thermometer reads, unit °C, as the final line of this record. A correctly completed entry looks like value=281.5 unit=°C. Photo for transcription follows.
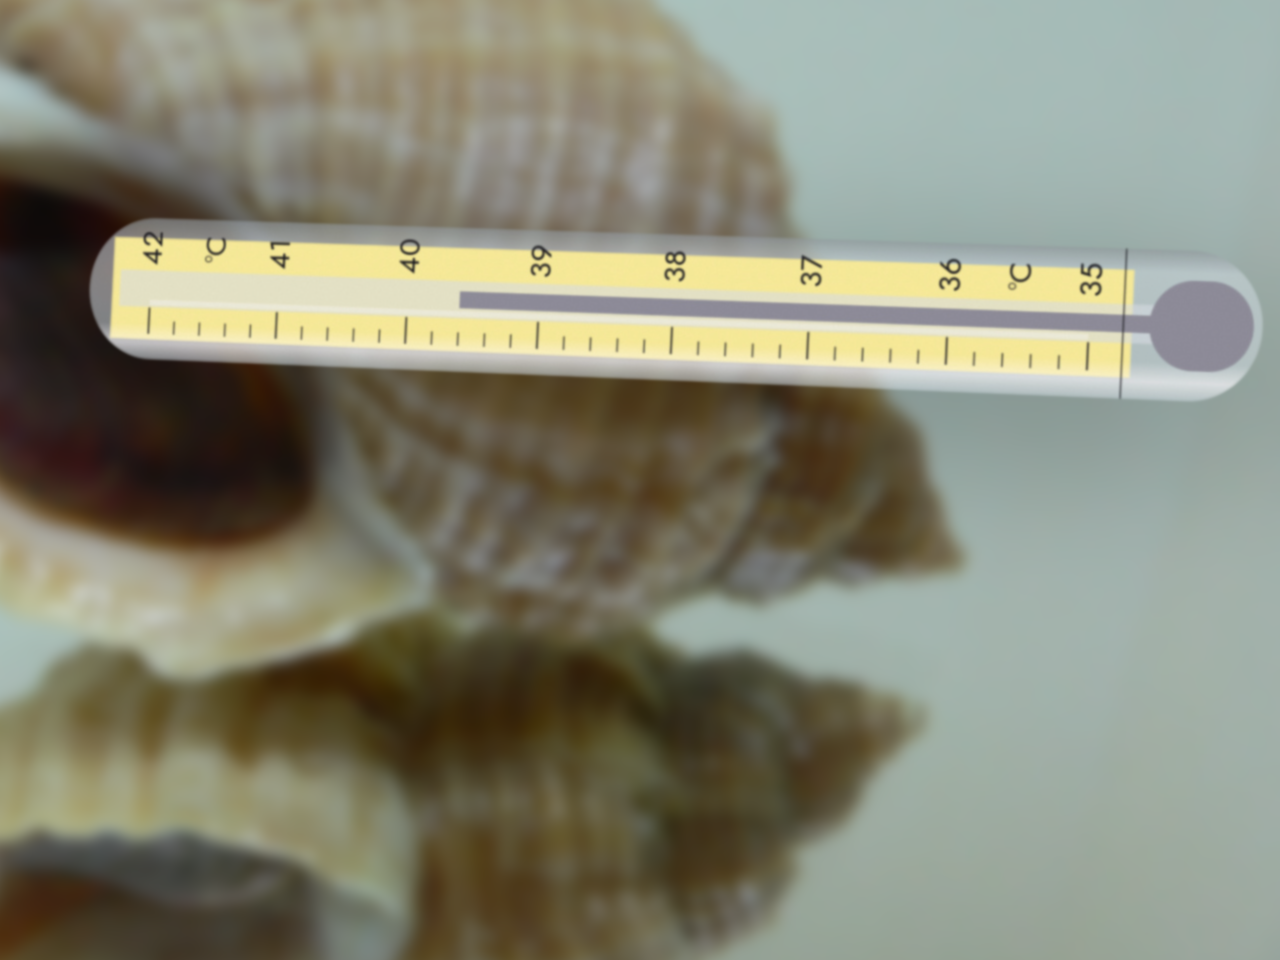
value=39.6 unit=°C
